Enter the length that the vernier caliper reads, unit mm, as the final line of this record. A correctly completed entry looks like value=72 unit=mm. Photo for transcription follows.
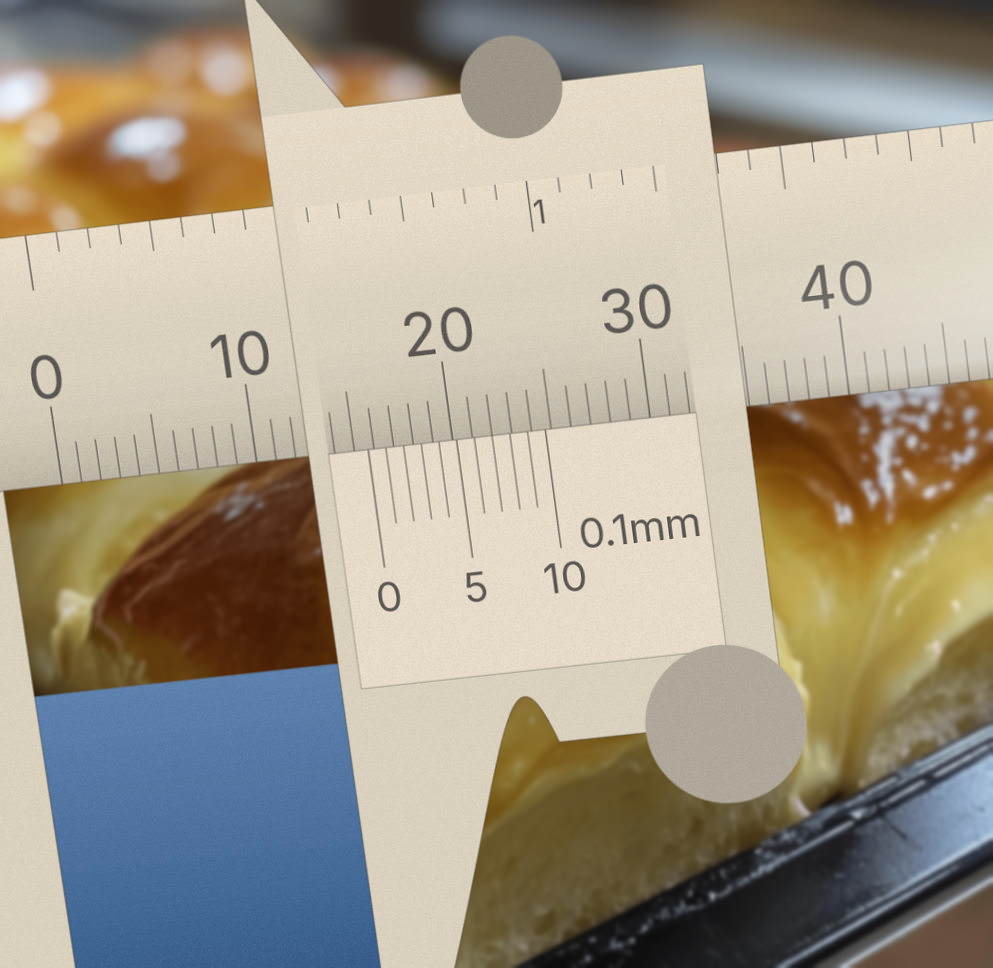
value=15.7 unit=mm
